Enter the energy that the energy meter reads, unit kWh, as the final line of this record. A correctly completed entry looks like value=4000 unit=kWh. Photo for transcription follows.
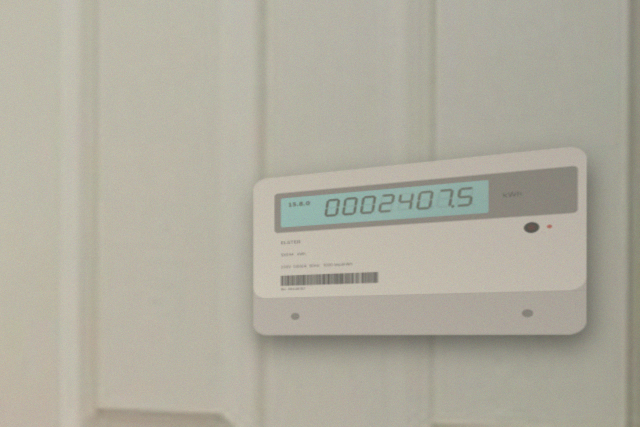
value=2407.5 unit=kWh
